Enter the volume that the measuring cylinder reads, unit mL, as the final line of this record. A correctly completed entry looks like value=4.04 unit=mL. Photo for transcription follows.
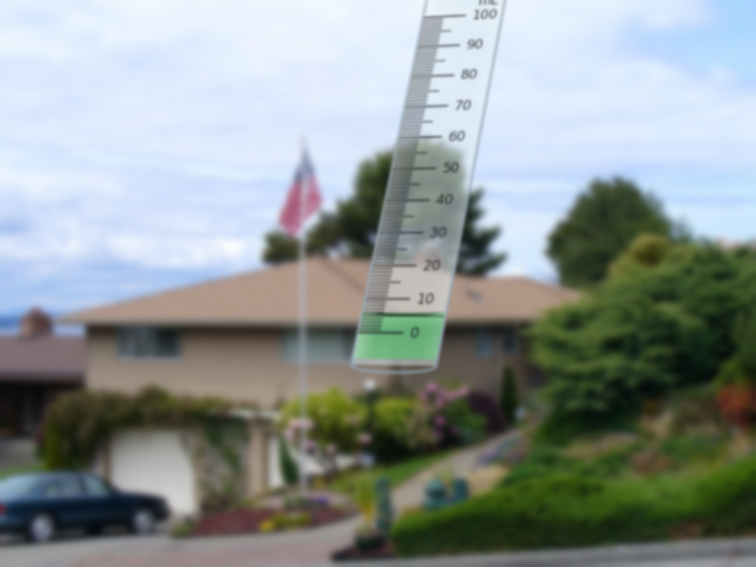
value=5 unit=mL
